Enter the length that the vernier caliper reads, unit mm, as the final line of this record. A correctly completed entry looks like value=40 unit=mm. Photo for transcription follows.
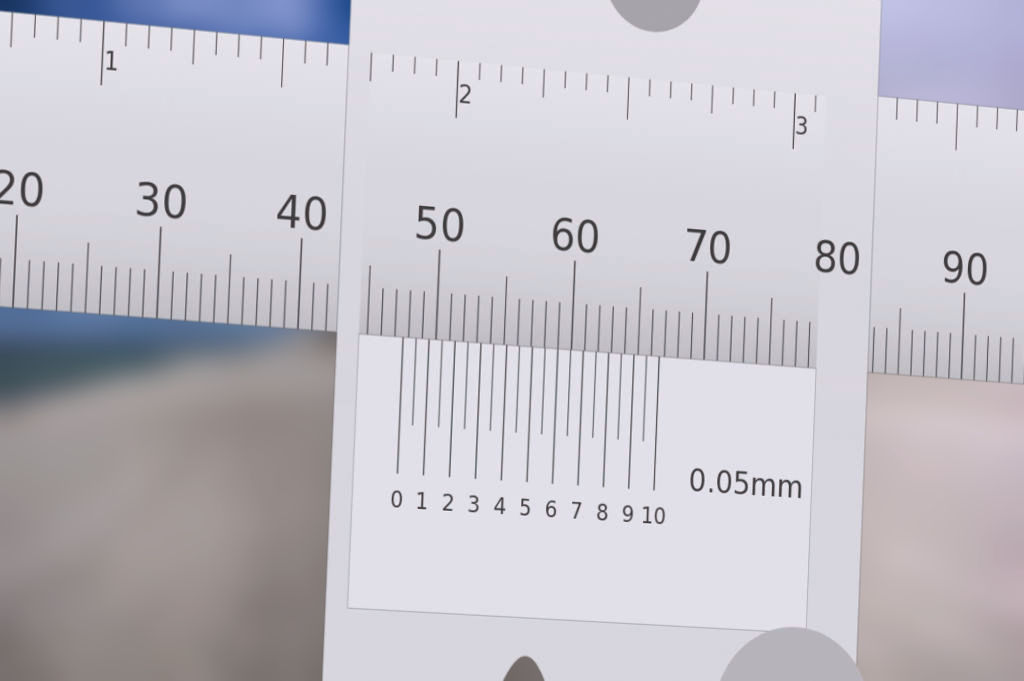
value=47.6 unit=mm
